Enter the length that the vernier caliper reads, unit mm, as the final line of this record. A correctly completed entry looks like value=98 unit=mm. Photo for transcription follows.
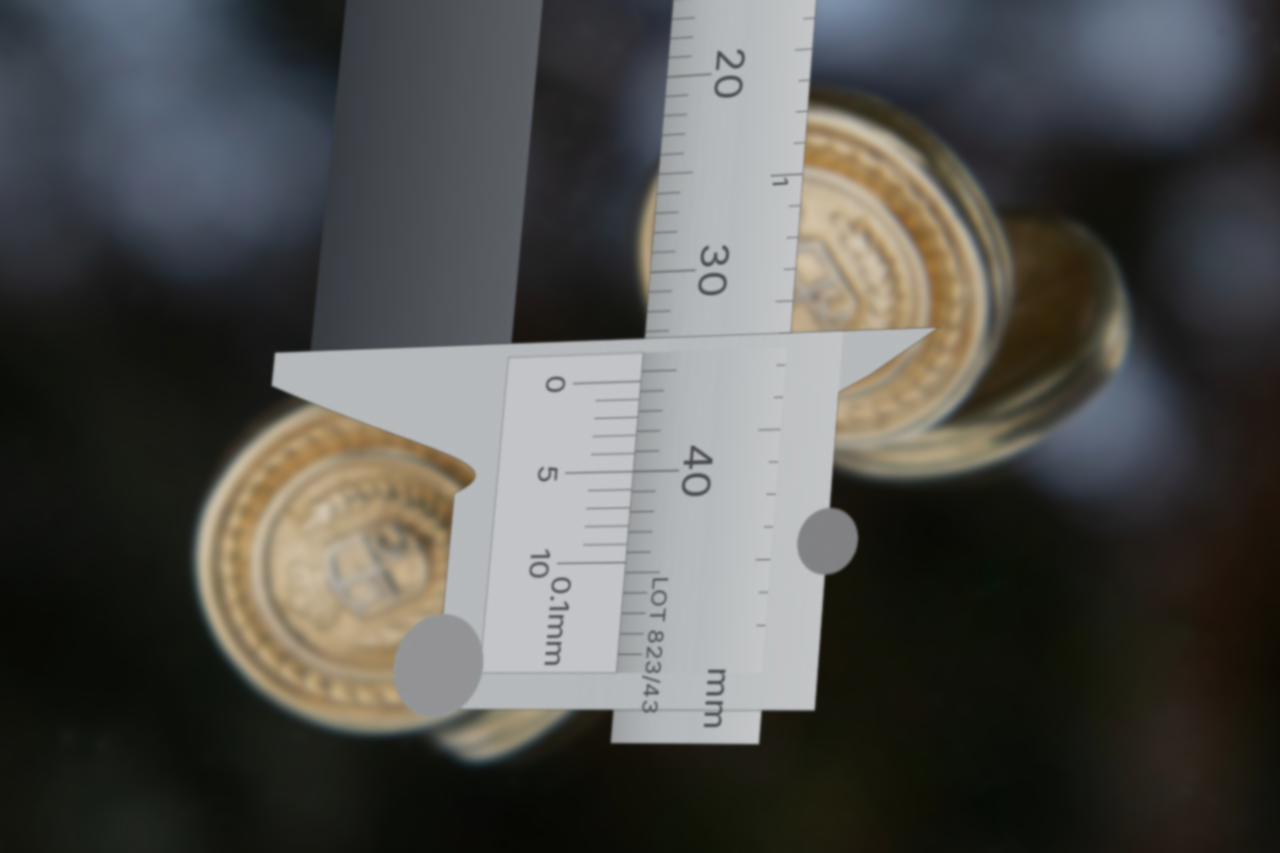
value=35.5 unit=mm
